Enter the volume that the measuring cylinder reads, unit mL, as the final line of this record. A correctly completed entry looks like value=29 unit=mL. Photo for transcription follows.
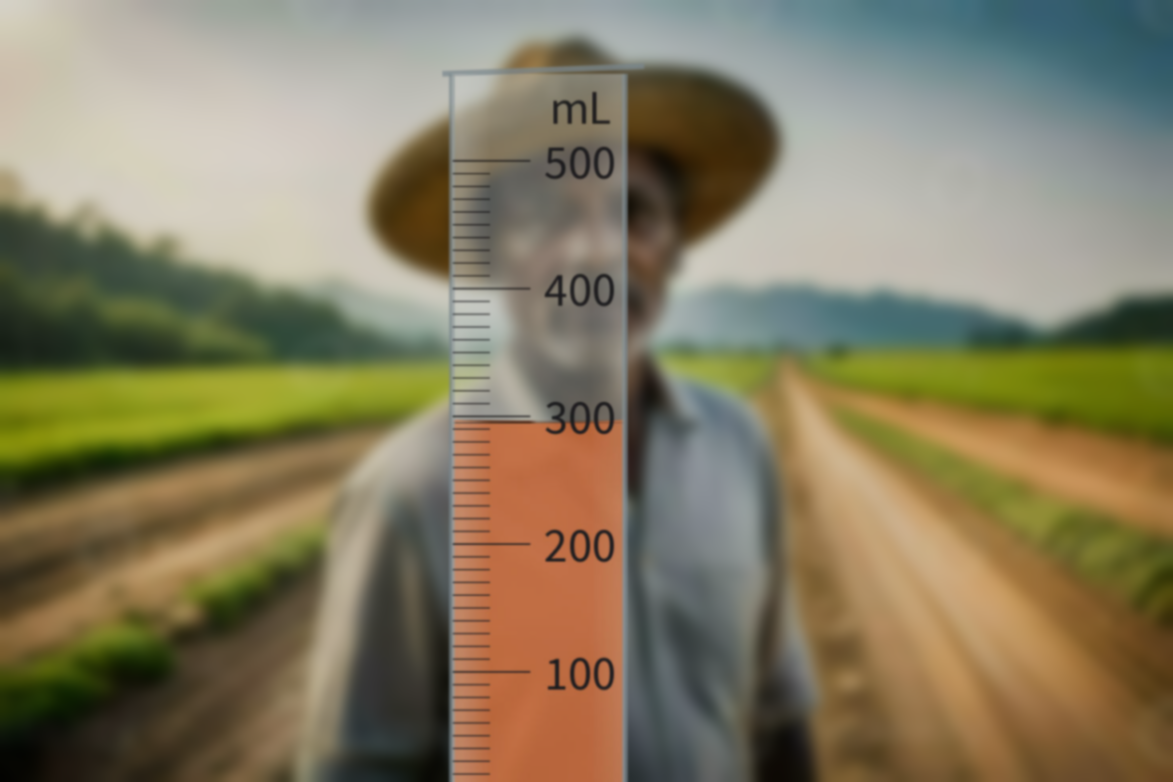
value=295 unit=mL
